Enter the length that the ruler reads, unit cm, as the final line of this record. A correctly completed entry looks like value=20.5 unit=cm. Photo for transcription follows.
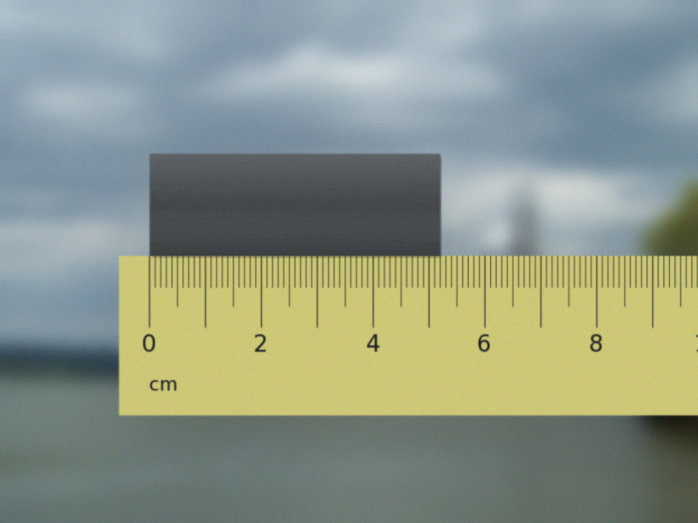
value=5.2 unit=cm
